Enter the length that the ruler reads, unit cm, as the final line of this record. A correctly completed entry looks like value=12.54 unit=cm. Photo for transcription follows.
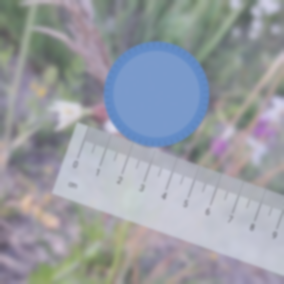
value=4.5 unit=cm
